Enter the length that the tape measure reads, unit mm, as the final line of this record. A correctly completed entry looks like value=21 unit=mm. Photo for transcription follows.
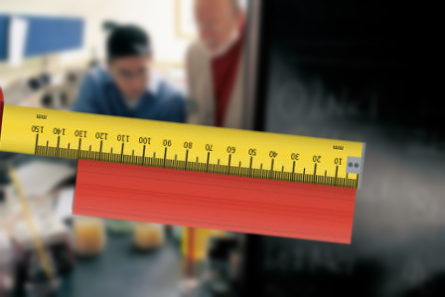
value=130 unit=mm
